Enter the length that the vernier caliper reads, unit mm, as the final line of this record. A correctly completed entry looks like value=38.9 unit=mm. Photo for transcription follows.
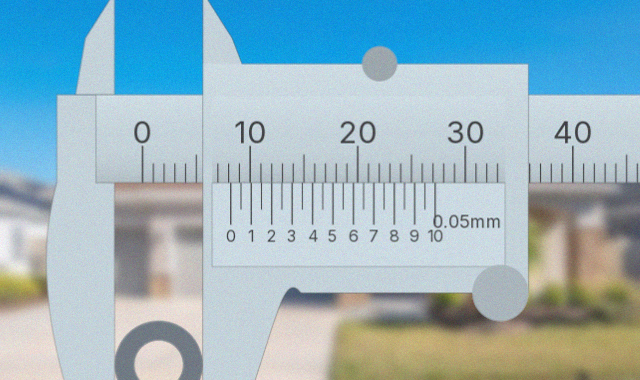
value=8.2 unit=mm
